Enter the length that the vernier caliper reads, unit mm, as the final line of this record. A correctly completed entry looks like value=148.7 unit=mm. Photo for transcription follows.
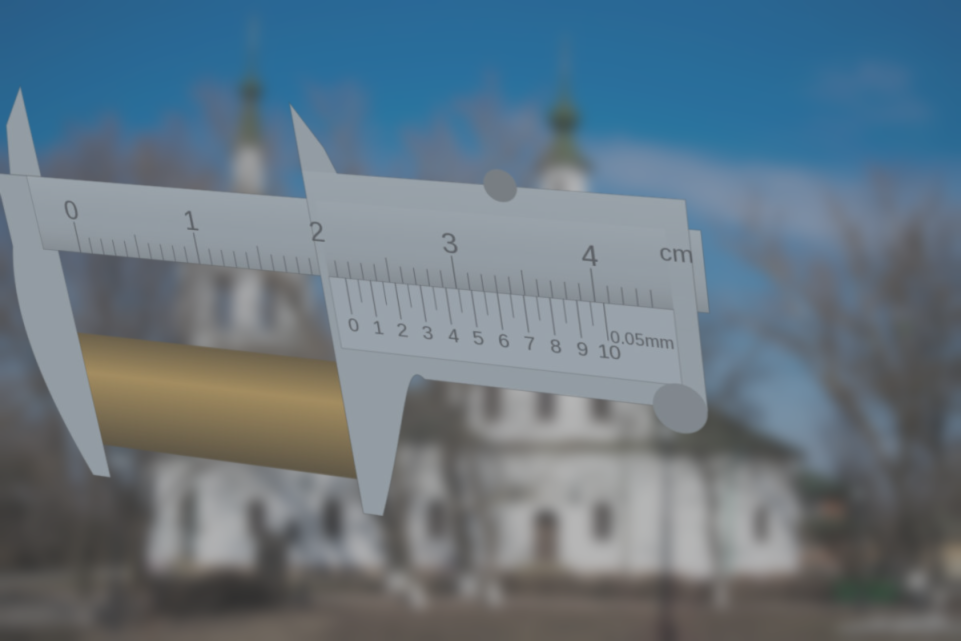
value=21.6 unit=mm
